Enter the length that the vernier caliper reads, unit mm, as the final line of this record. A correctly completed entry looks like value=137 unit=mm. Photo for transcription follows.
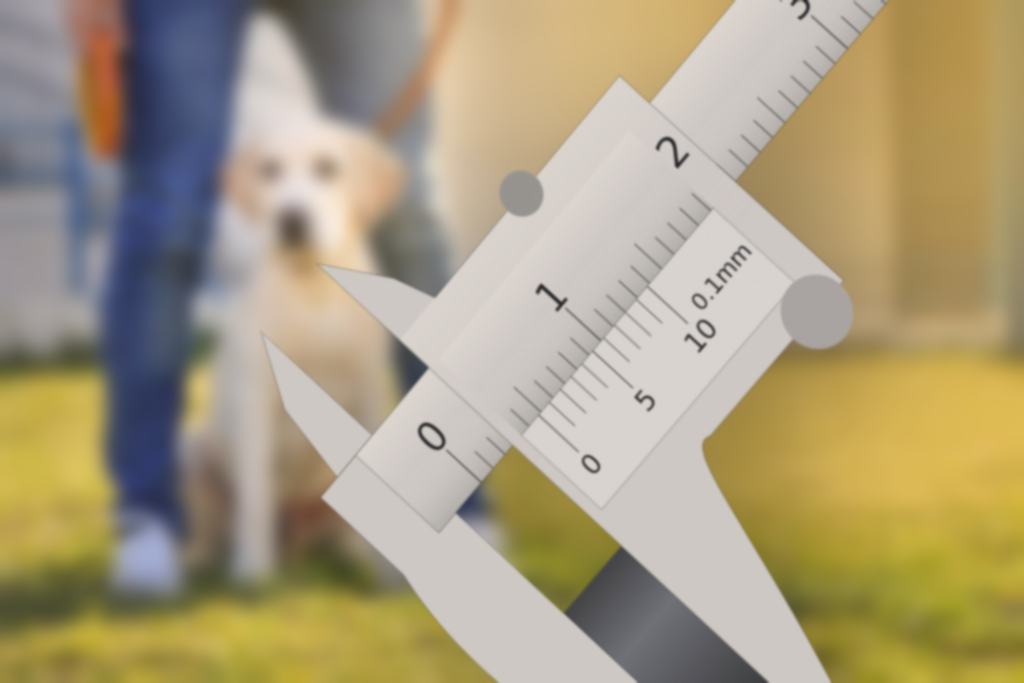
value=4.8 unit=mm
